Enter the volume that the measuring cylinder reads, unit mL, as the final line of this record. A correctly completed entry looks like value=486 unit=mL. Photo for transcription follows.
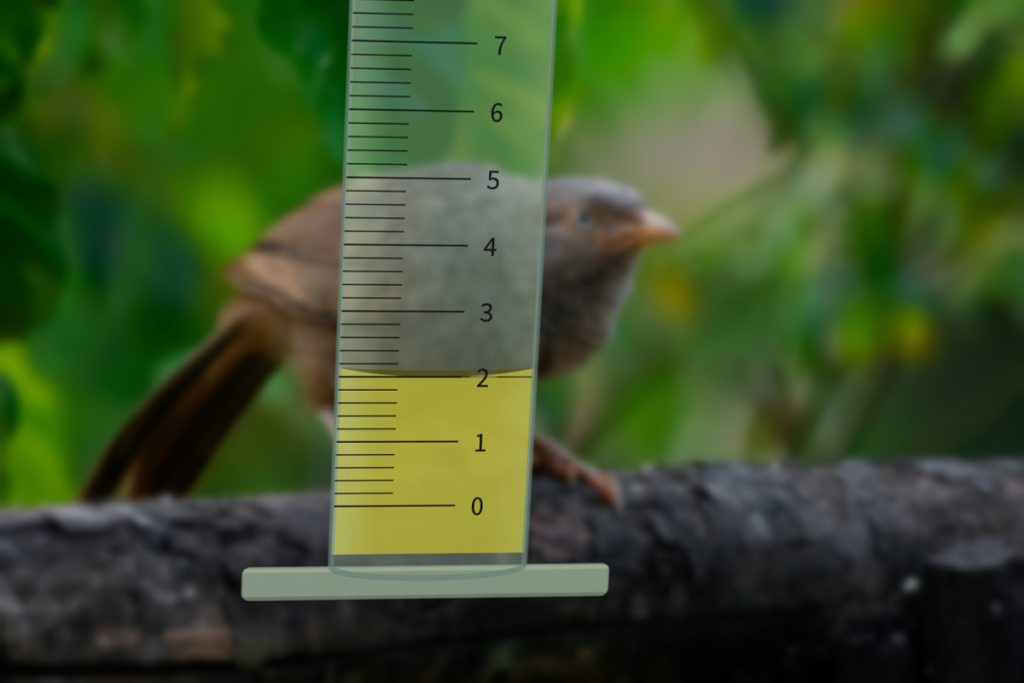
value=2 unit=mL
